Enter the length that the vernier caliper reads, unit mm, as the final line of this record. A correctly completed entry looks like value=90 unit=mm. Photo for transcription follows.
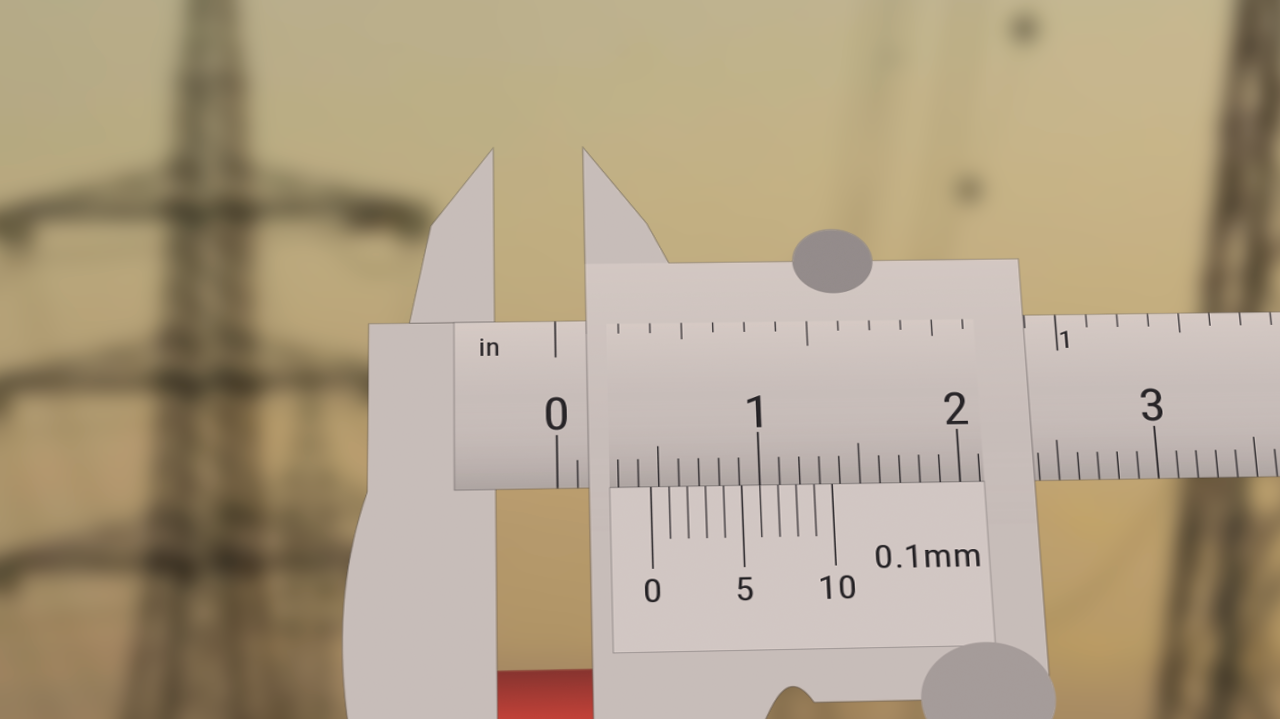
value=4.6 unit=mm
